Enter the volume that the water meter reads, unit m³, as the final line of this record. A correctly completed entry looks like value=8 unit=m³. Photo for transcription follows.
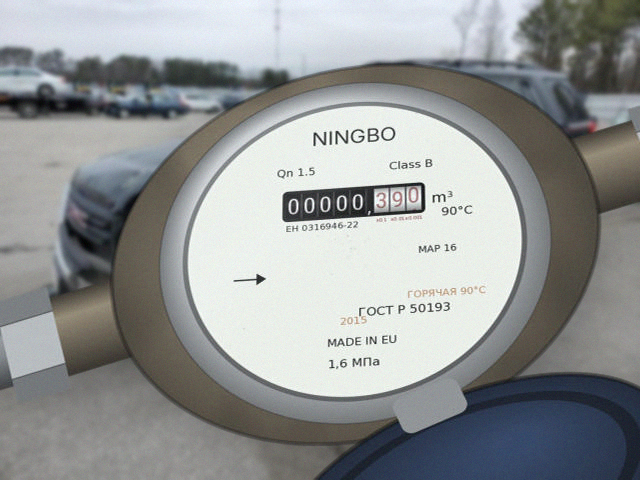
value=0.390 unit=m³
